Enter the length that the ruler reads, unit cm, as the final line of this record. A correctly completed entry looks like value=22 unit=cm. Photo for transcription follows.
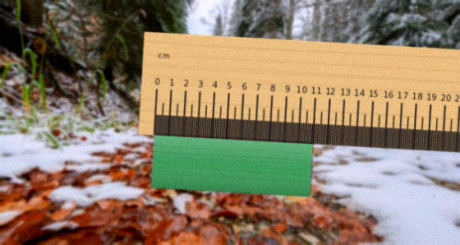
value=11 unit=cm
